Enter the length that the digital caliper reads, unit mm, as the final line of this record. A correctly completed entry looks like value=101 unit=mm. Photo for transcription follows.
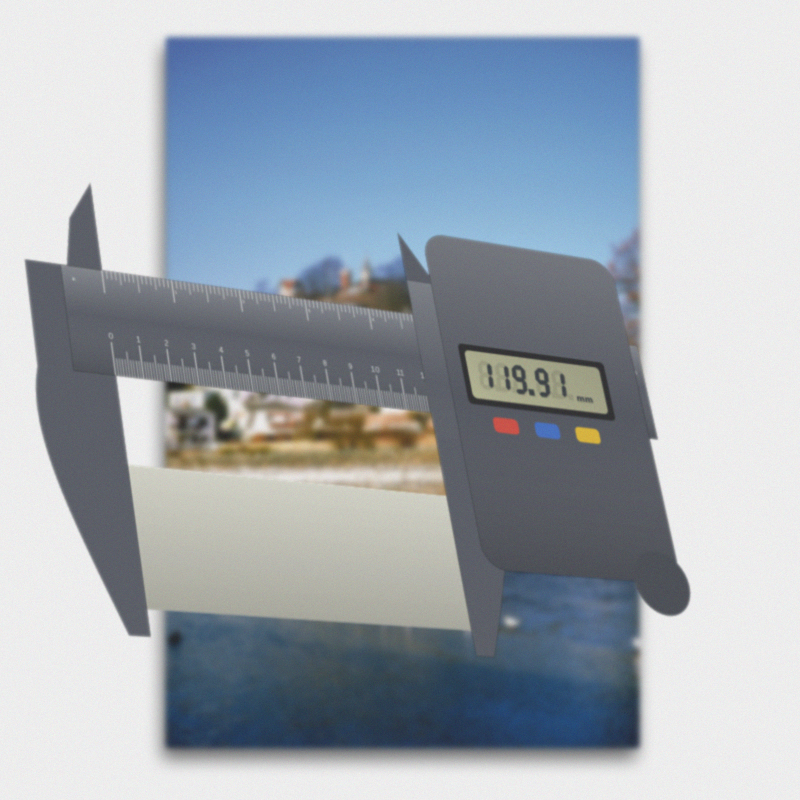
value=119.91 unit=mm
